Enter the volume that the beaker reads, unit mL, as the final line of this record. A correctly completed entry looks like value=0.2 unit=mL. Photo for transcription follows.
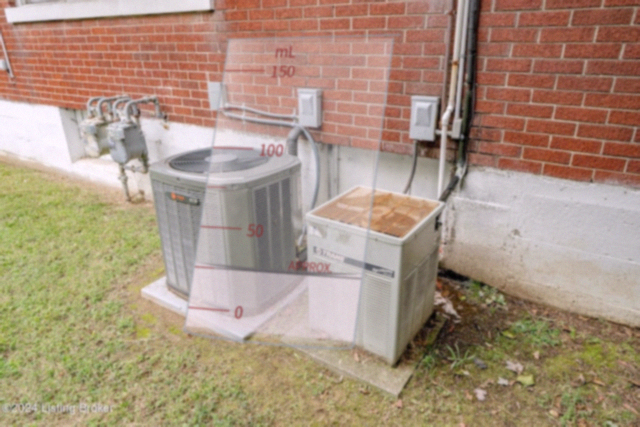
value=25 unit=mL
